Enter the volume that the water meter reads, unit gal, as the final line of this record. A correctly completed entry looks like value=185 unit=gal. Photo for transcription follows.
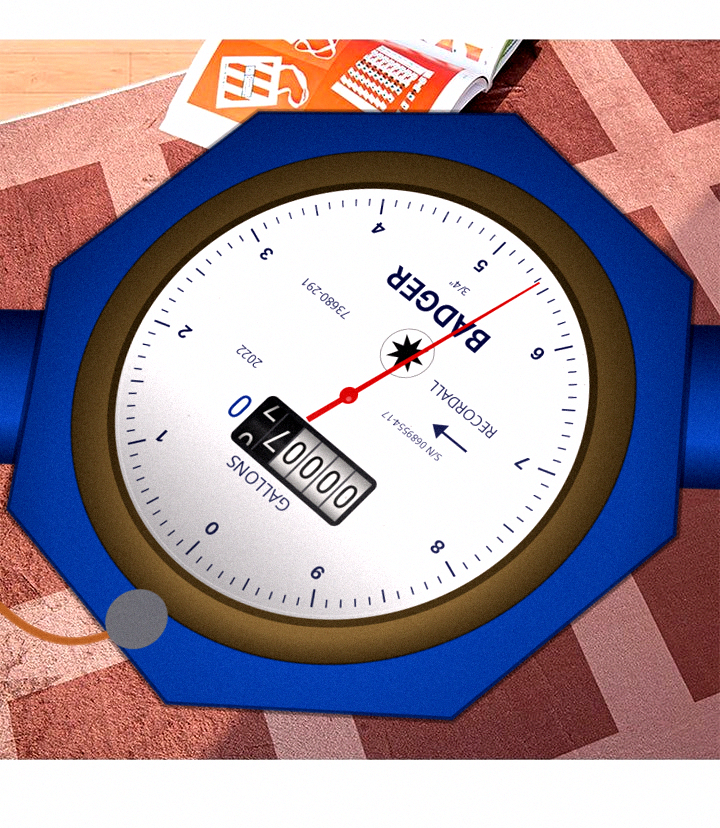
value=765.4 unit=gal
